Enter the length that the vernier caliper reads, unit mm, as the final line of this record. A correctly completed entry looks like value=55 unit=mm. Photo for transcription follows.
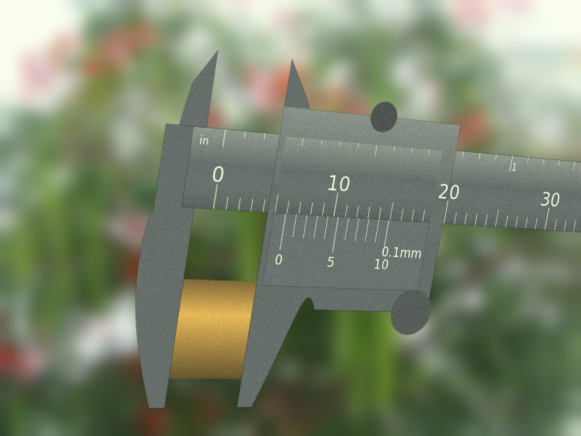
value=5.9 unit=mm
